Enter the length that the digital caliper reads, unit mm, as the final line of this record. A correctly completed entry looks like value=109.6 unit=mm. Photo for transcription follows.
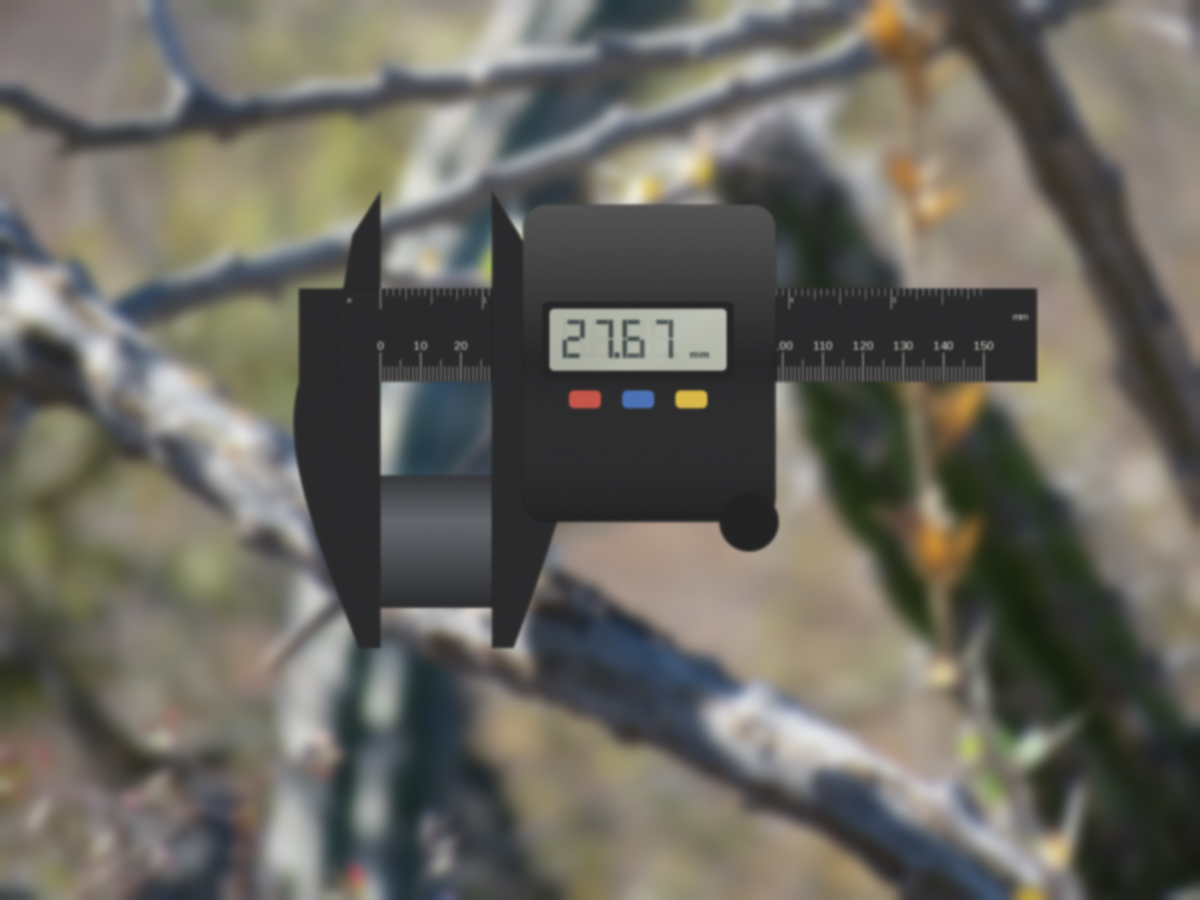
value=27.67 unit=mm
